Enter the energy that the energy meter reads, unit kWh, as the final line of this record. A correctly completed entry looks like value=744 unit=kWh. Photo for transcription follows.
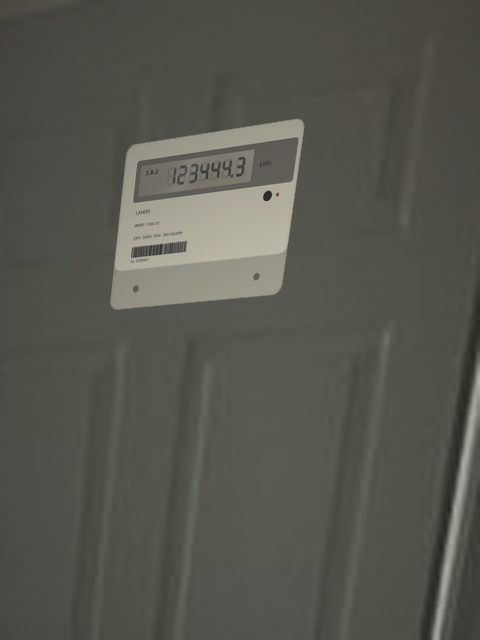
value=123444.3 unit=kWh
